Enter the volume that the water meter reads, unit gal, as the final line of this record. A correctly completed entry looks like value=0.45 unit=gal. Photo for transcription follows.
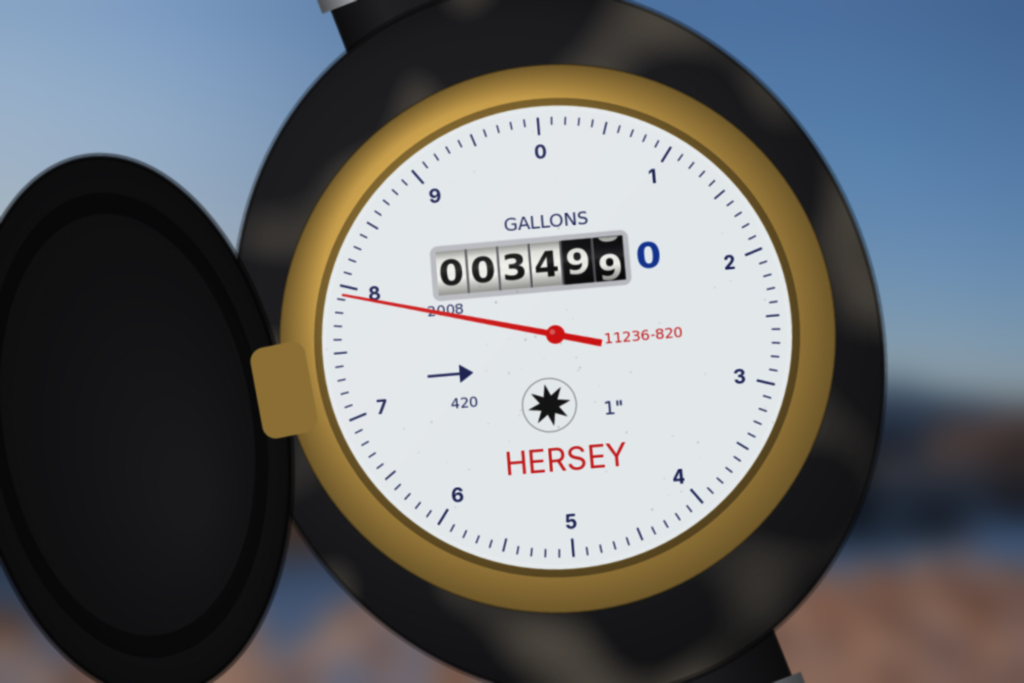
value=34987.9 unit=gal
